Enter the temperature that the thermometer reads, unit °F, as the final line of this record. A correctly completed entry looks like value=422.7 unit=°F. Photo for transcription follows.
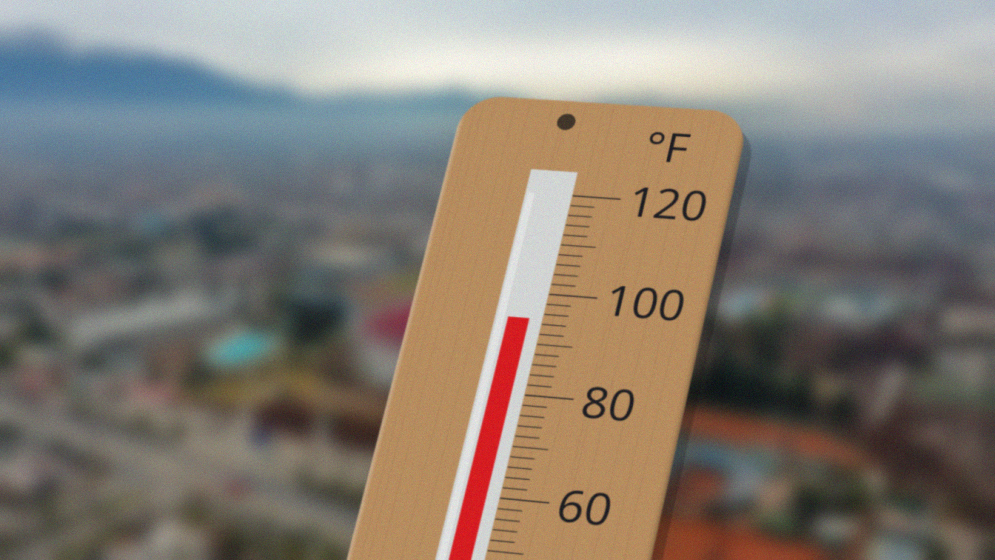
value=95 unit=°F
